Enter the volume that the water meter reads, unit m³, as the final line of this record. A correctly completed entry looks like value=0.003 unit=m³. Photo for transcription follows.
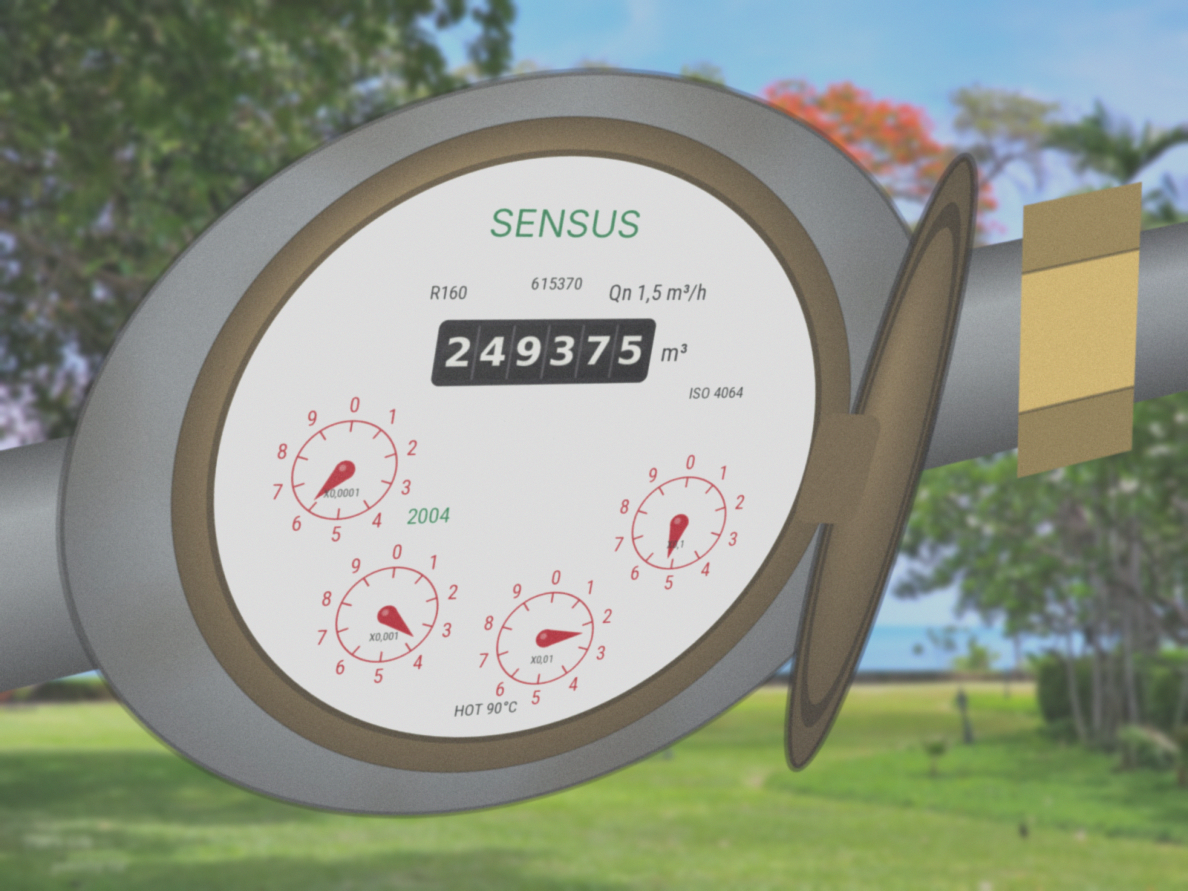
value=249375.5236 unit=m³
